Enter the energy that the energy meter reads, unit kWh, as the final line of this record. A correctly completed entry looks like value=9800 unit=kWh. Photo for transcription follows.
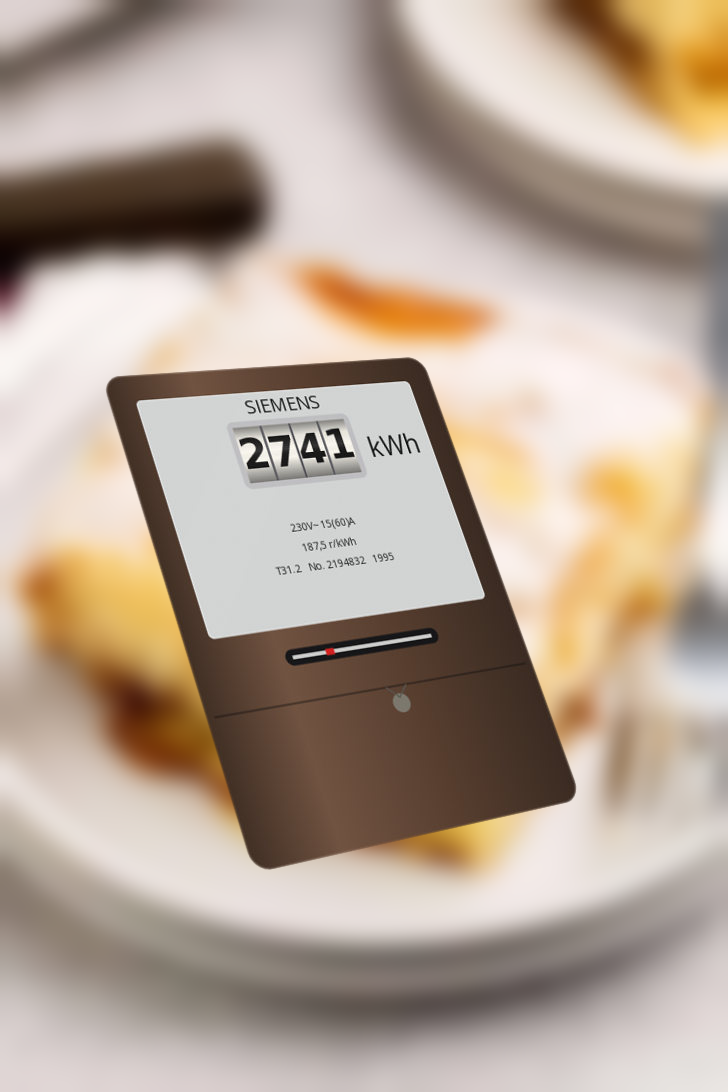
value=2741 unit=kWh
